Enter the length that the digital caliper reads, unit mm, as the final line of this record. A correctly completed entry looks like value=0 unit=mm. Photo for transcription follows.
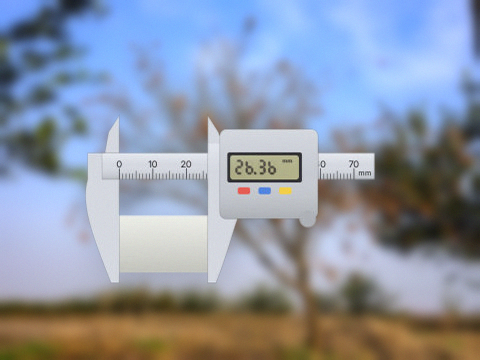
value=26.36 unit=mm
